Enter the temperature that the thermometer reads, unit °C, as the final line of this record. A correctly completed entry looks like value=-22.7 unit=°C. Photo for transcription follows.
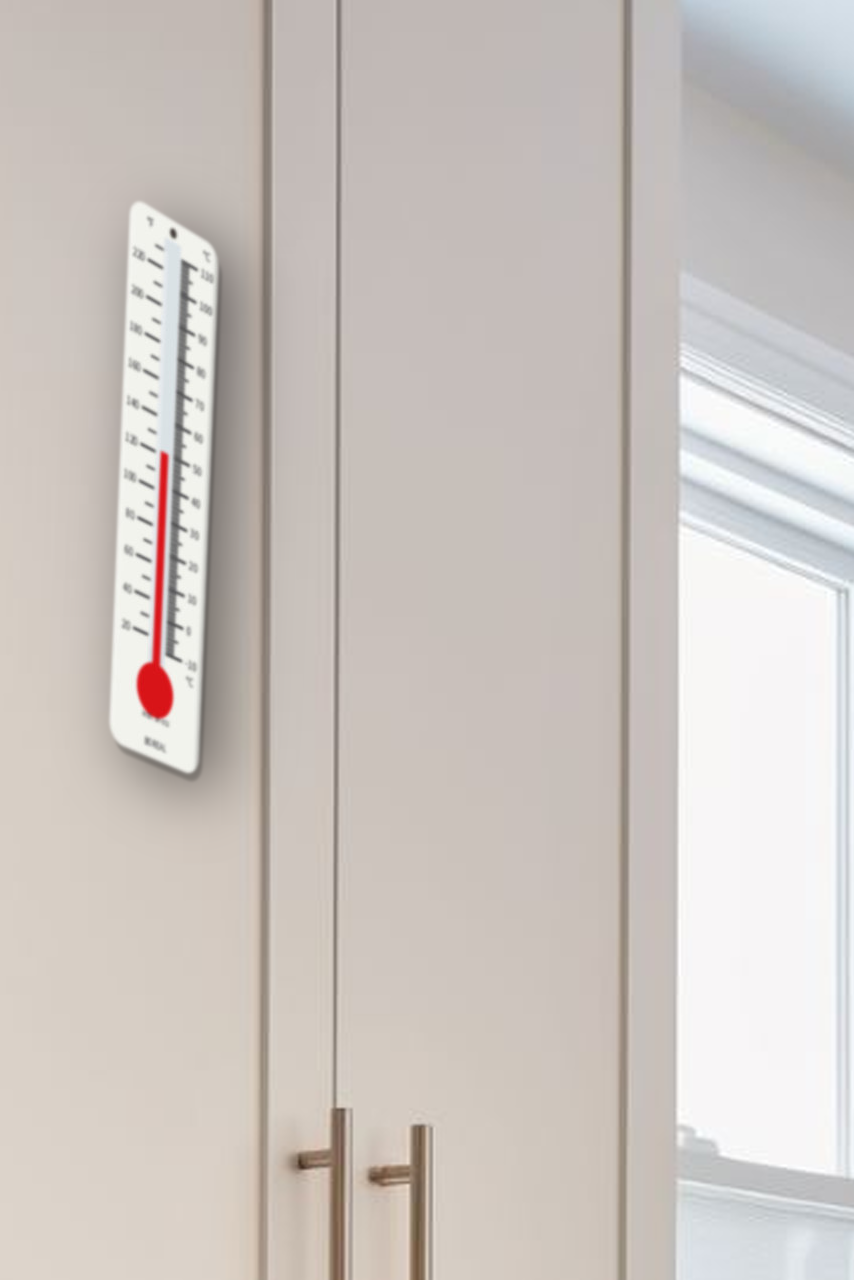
value=50 unit=°C
